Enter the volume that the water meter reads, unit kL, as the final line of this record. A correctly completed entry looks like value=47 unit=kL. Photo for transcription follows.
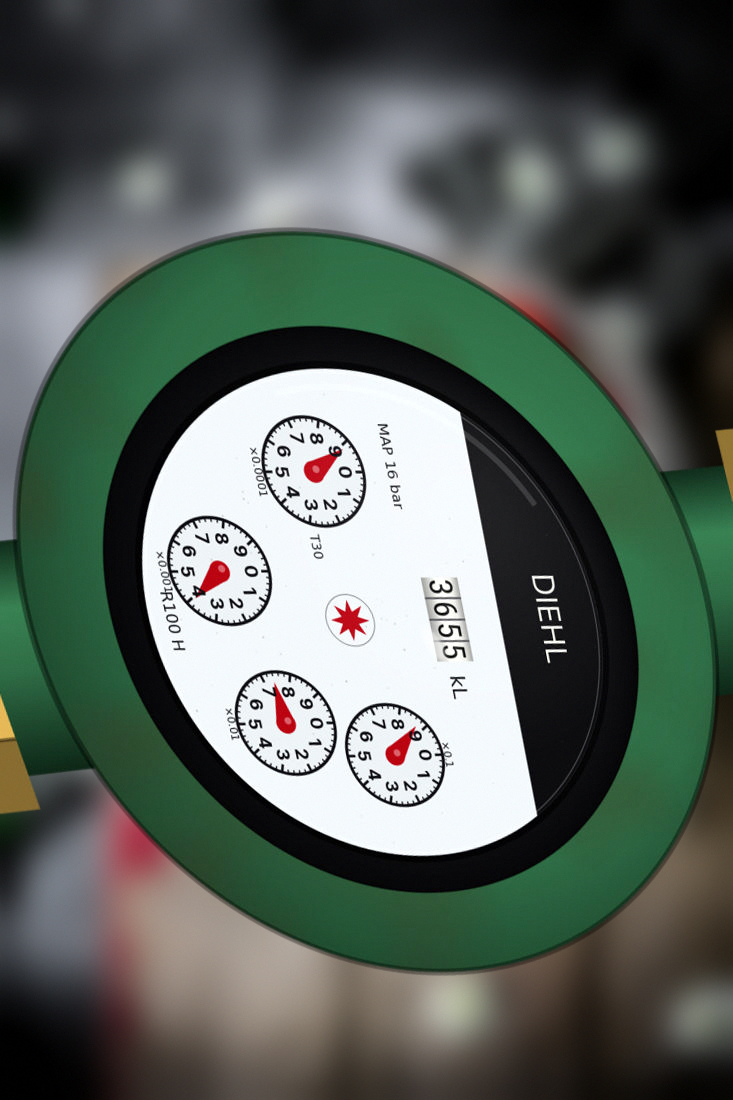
value=3655.8739 unit=kL
